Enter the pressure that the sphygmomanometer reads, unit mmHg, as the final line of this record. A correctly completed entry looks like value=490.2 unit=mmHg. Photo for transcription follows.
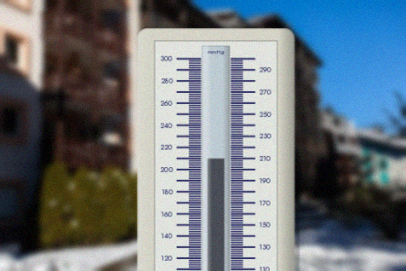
value=210 unit=mmHg
